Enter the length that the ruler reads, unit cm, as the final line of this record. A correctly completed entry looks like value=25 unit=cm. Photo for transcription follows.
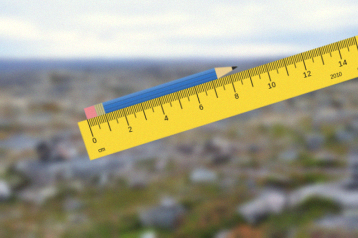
value=8.5 unit=cm
